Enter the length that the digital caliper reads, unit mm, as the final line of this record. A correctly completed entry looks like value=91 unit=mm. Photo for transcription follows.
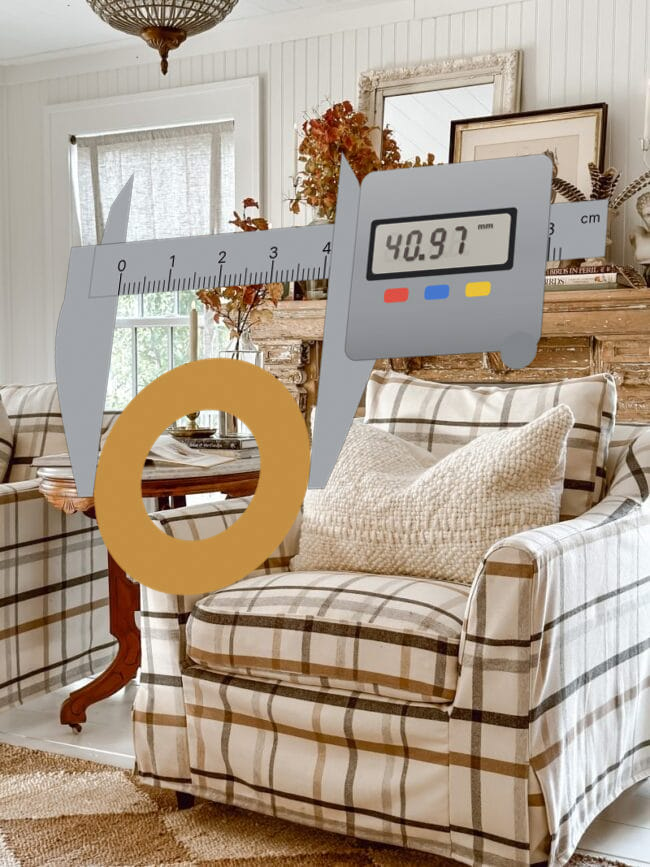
value=40.97 unit=mm
